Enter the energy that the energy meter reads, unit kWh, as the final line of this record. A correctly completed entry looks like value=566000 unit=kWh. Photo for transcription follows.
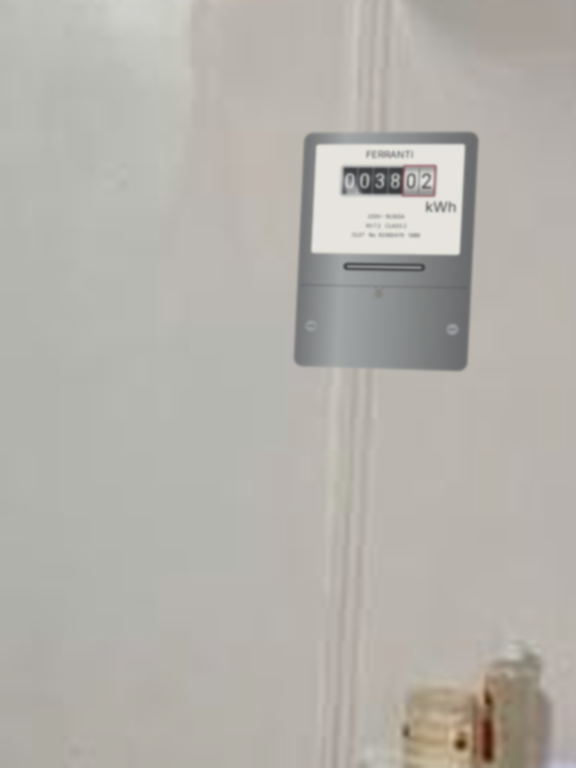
value=38.02 unit=kWh
